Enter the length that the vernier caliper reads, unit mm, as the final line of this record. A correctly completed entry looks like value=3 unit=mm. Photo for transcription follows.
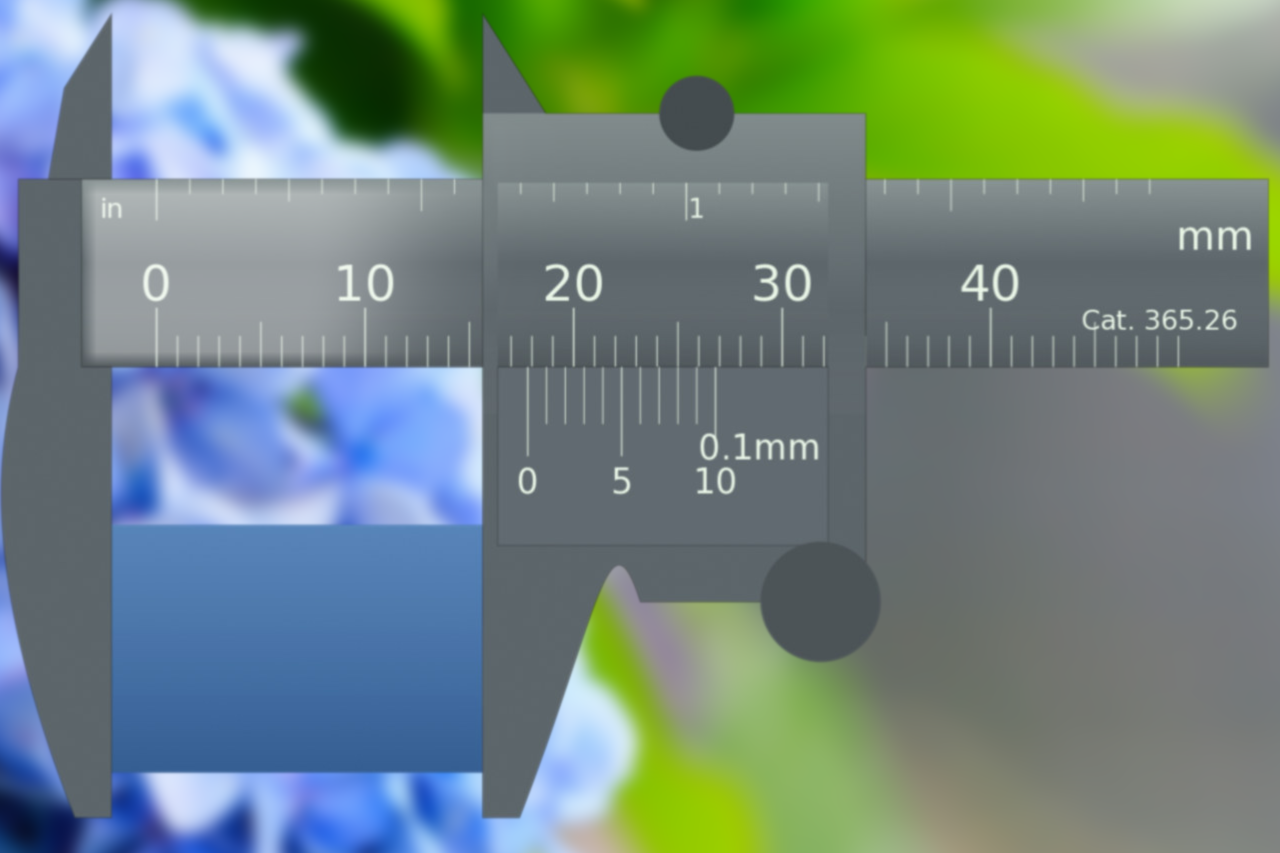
value=17.8 unit=mm
